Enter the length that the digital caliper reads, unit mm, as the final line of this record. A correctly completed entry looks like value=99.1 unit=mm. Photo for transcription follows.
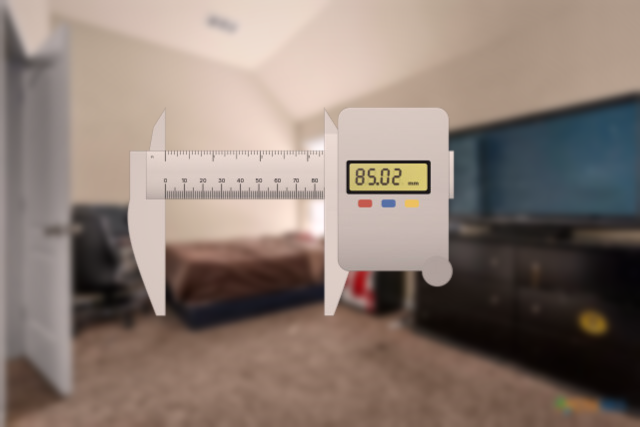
value=85.02 unit=mm
